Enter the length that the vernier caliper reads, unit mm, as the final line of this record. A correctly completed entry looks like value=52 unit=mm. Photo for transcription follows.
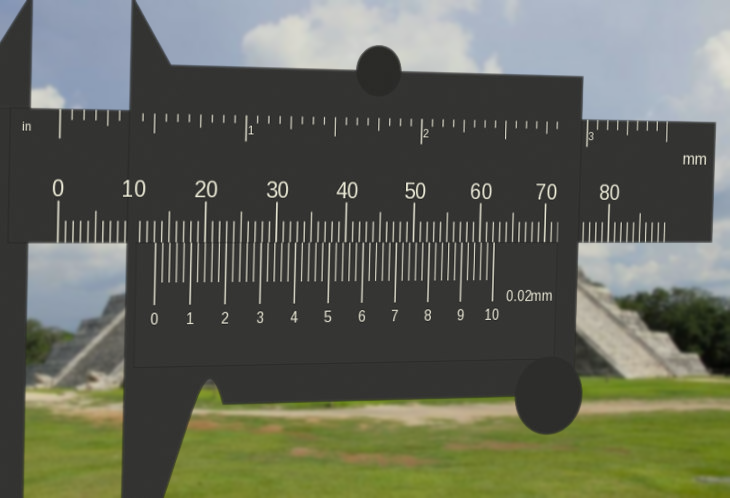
value=13.2 unit=mm
